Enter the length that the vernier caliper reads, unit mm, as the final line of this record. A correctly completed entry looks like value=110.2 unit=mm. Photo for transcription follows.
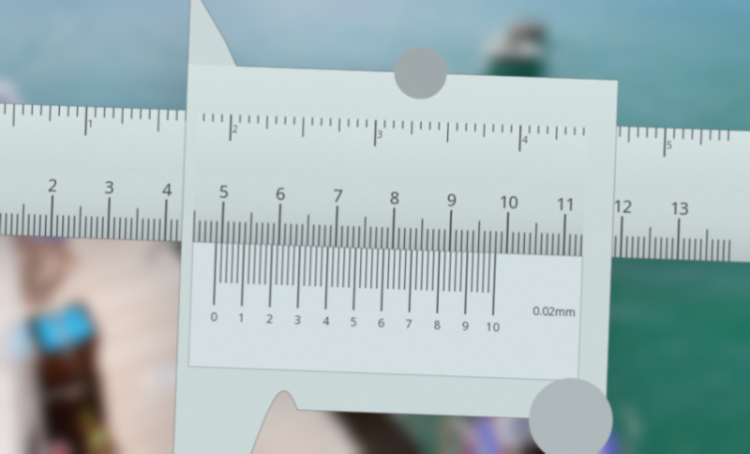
value=49.0 unit=mm
